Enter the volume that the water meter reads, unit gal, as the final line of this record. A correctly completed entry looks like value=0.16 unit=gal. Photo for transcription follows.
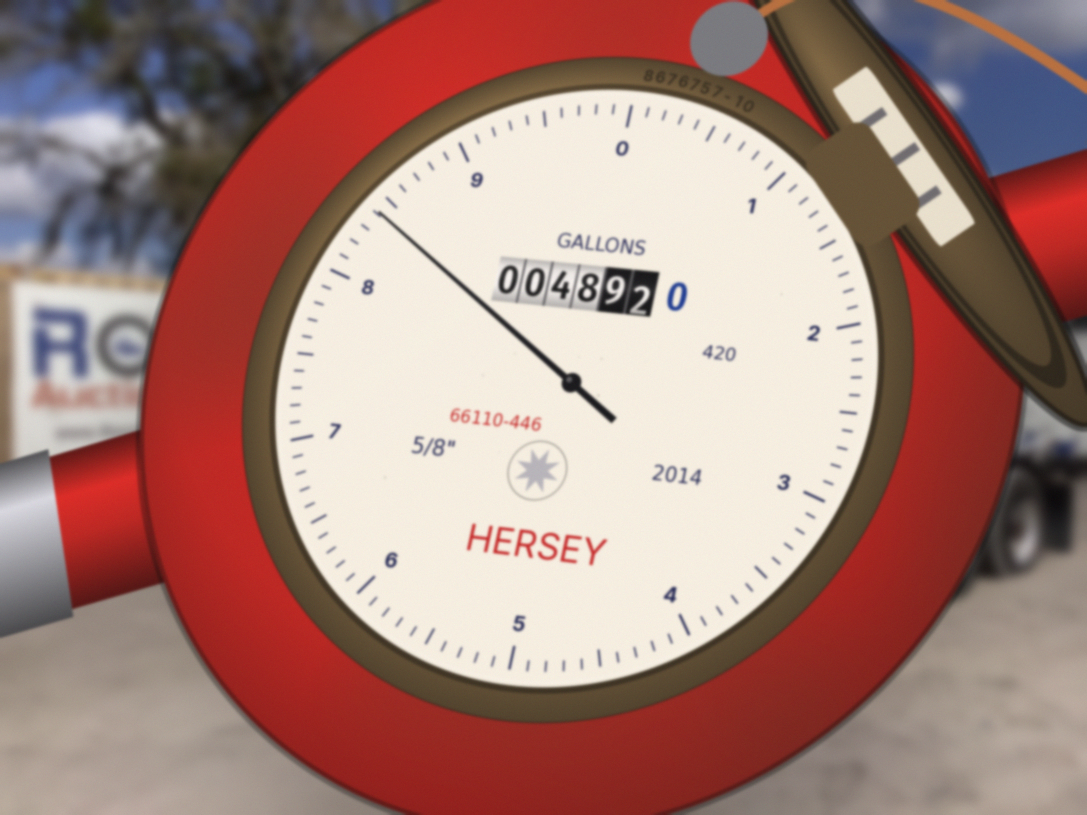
value=48918.4 unit=gal
